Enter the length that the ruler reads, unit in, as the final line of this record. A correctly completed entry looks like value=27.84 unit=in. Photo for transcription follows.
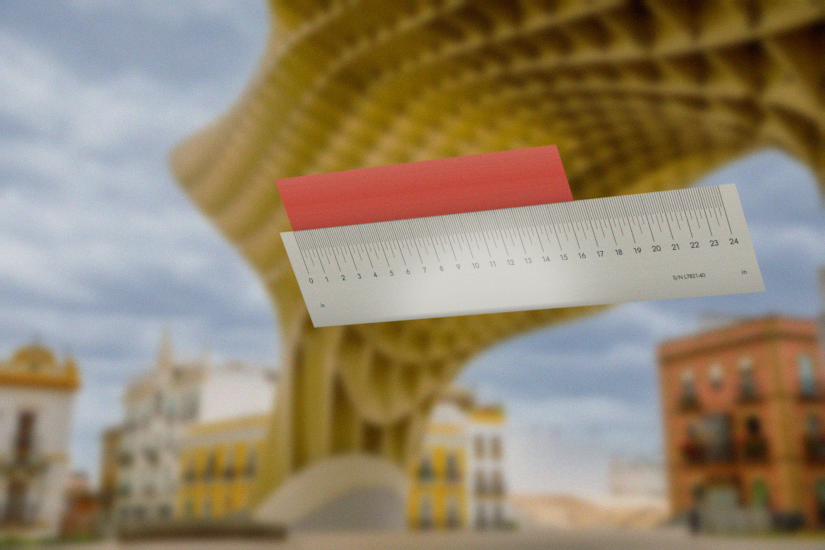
value=16.5 unit=in
